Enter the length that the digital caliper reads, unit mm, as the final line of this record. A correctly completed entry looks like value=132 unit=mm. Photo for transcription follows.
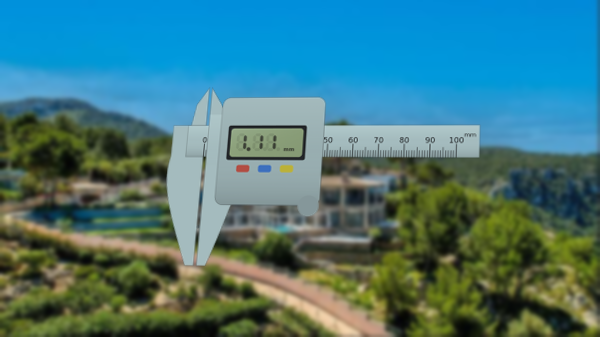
value=1.11 unit=mm
